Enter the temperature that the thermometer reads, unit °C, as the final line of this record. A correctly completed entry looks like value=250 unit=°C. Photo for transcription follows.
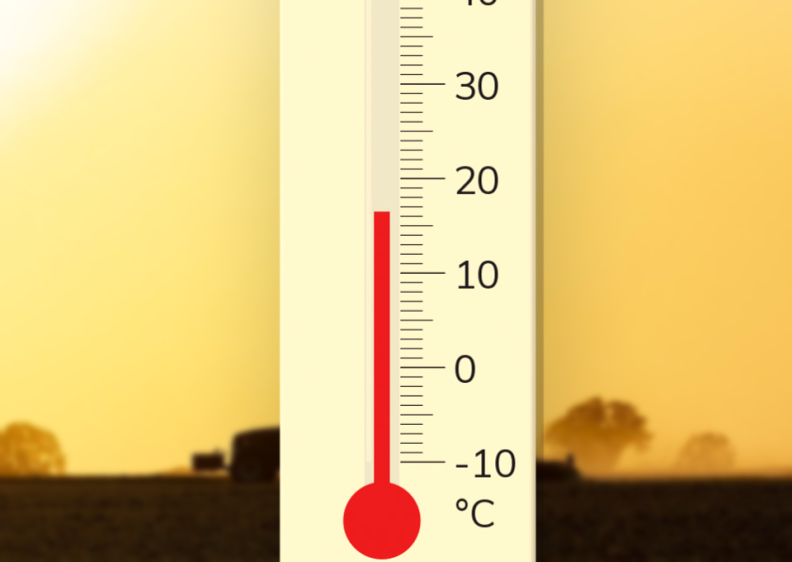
value=16.5 unit=°C
